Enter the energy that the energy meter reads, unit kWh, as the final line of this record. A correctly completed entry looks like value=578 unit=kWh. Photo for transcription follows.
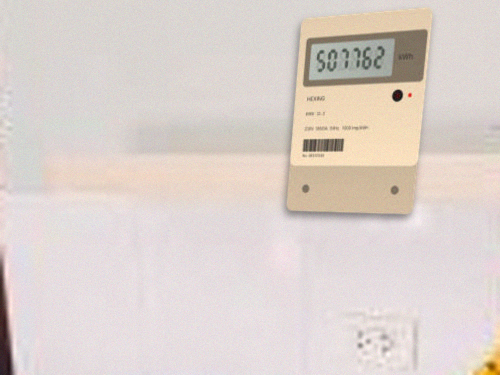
value=507762 unit=kWh
